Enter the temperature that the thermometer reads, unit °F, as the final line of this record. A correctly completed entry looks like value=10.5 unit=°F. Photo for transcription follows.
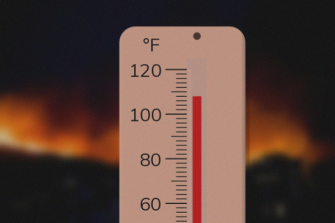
value=108 unit=°F
